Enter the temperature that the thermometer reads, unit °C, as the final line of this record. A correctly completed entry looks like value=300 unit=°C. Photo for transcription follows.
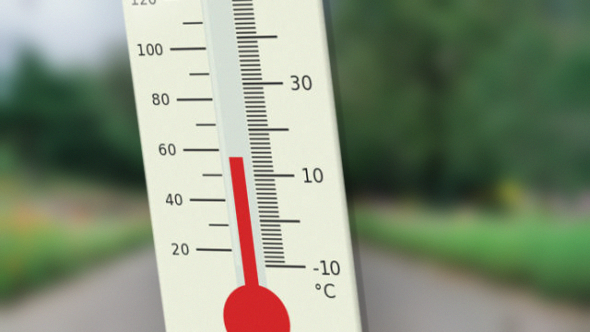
value=14 unit=°C
